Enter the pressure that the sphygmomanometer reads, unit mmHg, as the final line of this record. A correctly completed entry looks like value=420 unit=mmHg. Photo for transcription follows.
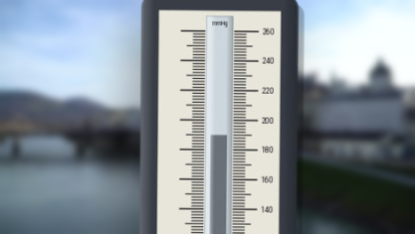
value=190 unit=mmHg
